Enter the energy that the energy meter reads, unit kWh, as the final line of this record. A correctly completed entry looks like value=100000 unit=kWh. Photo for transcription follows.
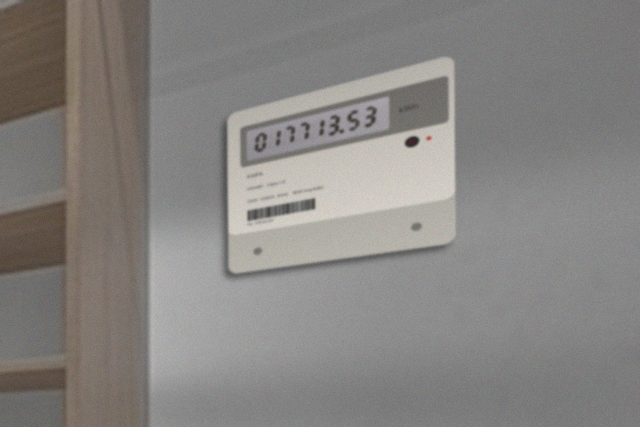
value=17713.53 unit=kWh
